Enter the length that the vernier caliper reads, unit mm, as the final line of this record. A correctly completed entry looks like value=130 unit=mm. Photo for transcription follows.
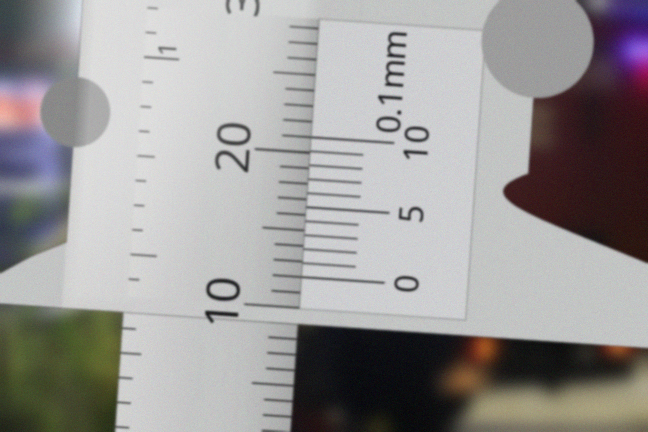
value=12.0 unit=mm
